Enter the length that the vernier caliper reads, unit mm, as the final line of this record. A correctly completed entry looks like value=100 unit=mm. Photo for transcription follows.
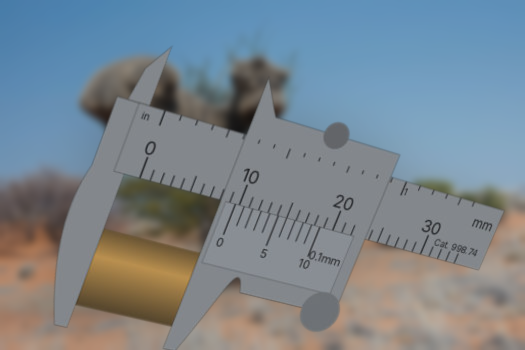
value=9.6 unit=mm
